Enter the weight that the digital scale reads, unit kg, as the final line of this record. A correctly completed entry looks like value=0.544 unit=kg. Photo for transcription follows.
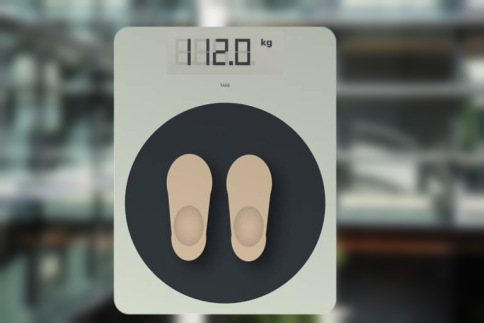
value=112.0 unit=kg
